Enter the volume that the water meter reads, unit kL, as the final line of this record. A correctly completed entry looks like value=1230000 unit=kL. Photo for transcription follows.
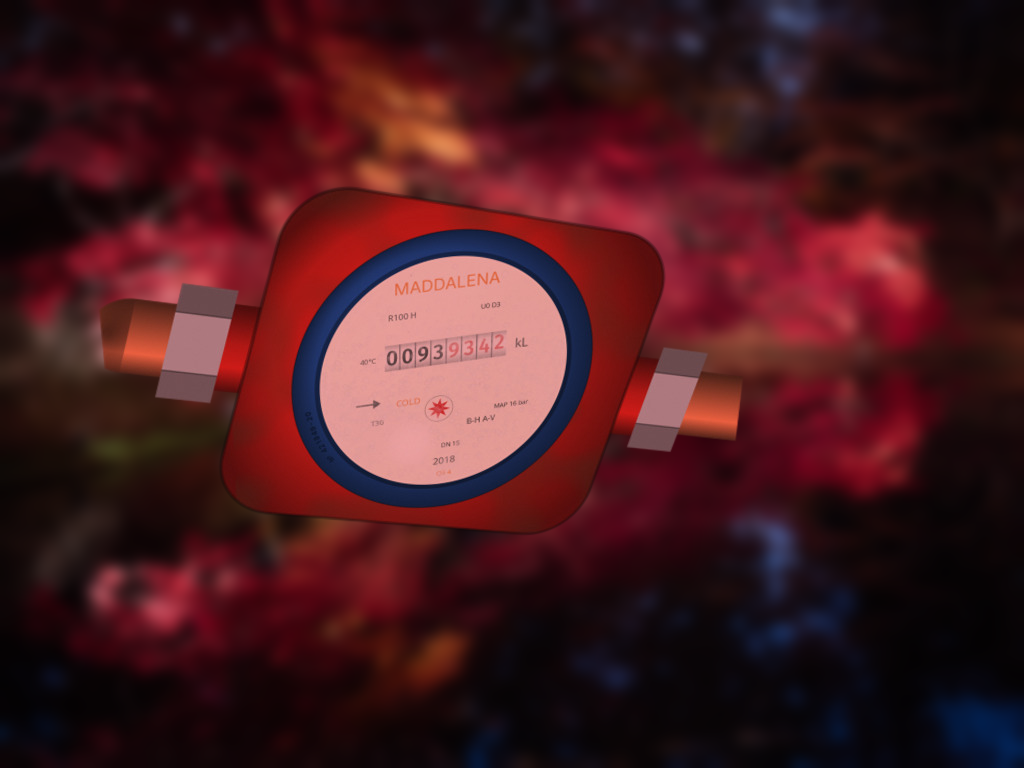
value=93.9342 unit=kL
